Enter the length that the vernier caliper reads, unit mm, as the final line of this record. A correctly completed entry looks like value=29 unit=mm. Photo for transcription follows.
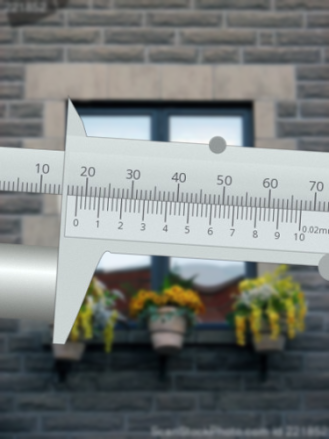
value=18.0 unit=mm
